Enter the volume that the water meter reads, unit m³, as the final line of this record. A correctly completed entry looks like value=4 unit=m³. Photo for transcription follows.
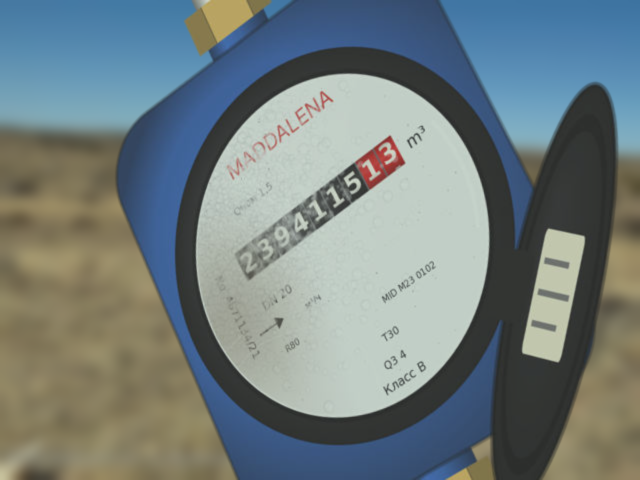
value=2394115.13 unit=m³
